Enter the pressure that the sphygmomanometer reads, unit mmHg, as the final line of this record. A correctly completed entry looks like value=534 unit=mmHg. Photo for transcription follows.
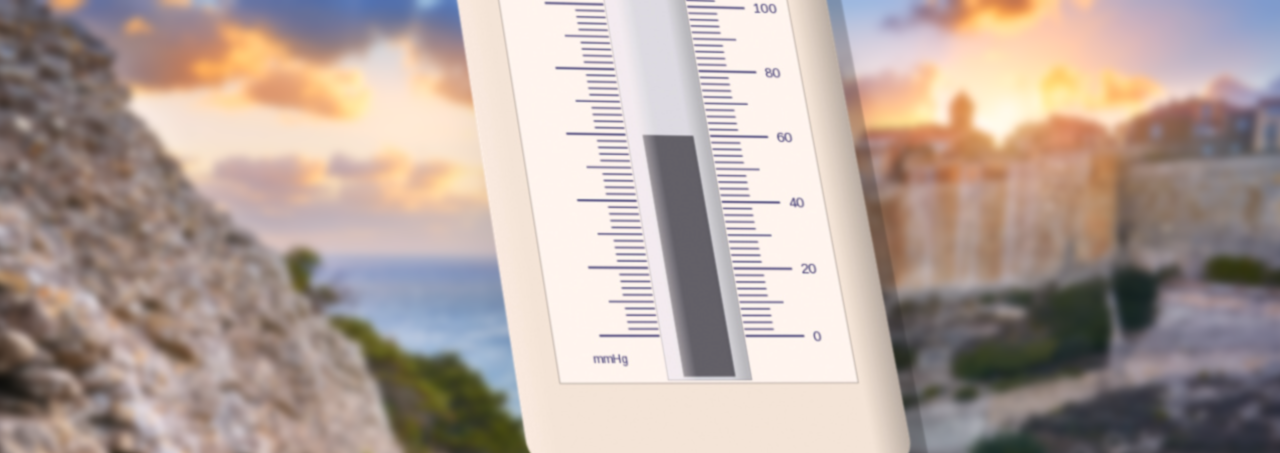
value=60 unit=mmHg
